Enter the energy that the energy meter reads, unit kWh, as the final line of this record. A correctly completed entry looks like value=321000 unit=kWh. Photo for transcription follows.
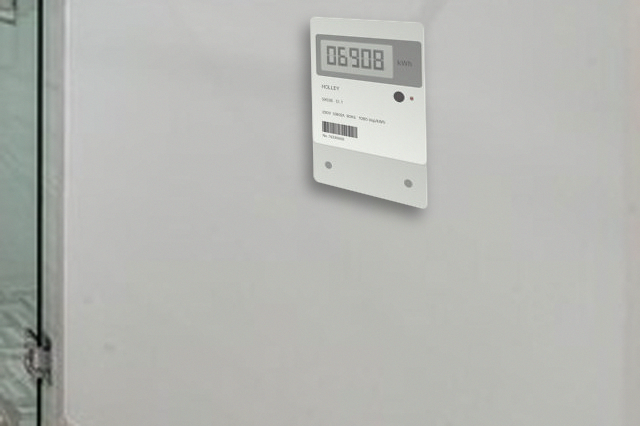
value=6908 unit=kWh
